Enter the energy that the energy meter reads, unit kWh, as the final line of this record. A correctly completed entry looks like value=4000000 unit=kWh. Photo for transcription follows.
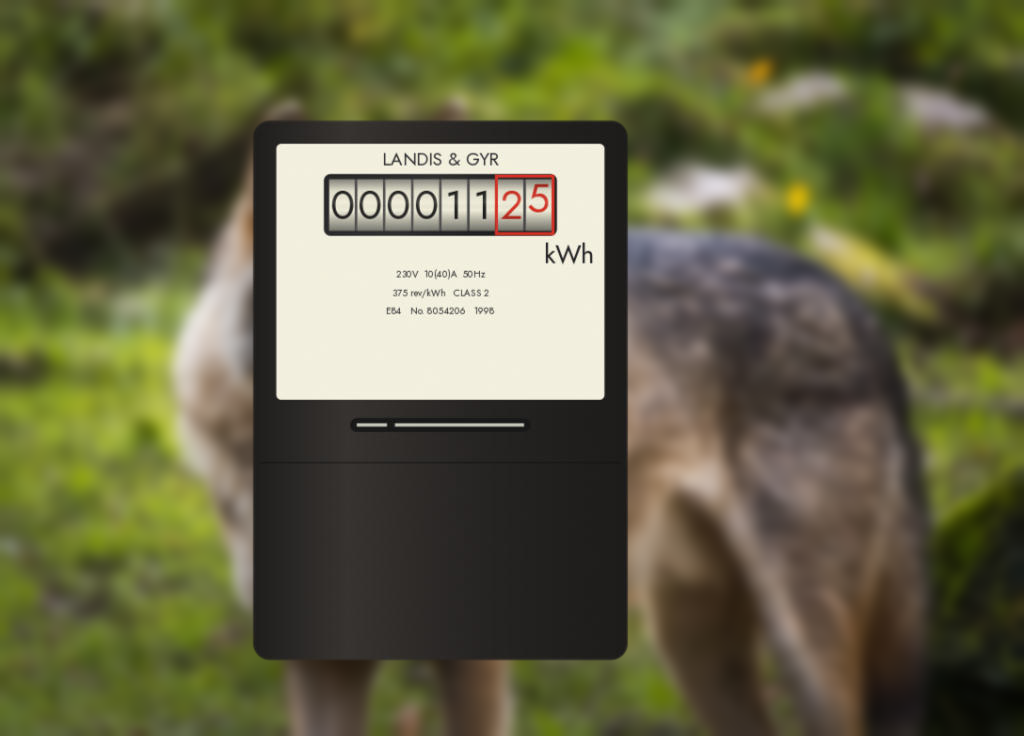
value=11.25 unit=kWh
